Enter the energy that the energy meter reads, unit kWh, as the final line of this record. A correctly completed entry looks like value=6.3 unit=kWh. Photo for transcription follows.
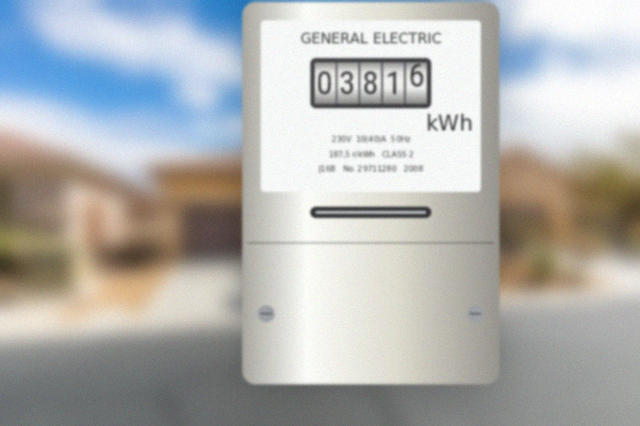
value=3816 unit=kWh
